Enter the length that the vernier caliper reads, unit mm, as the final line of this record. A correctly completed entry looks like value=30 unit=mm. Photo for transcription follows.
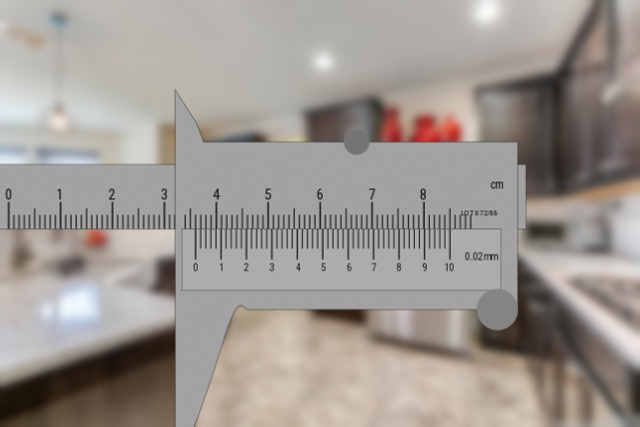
value=36.0 unit=mm
